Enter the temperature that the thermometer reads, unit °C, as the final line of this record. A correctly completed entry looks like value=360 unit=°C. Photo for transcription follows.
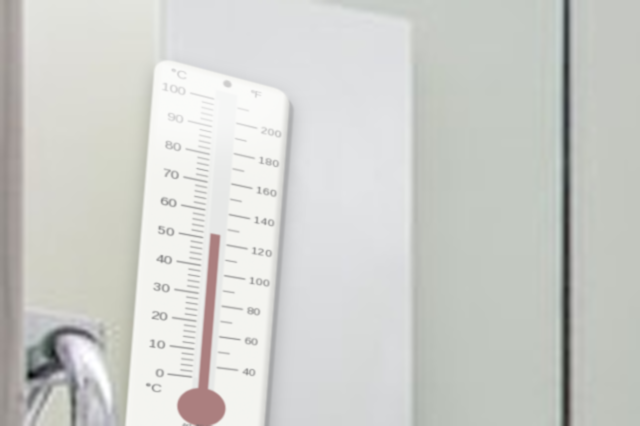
value=52 unit=°C
